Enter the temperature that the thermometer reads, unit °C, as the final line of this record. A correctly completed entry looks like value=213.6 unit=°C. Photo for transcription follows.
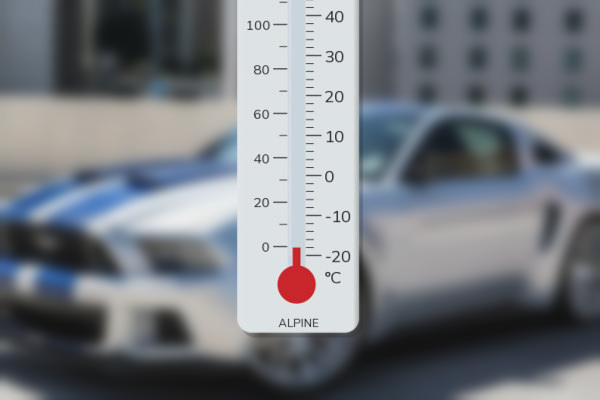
value=-18 unit=°C
